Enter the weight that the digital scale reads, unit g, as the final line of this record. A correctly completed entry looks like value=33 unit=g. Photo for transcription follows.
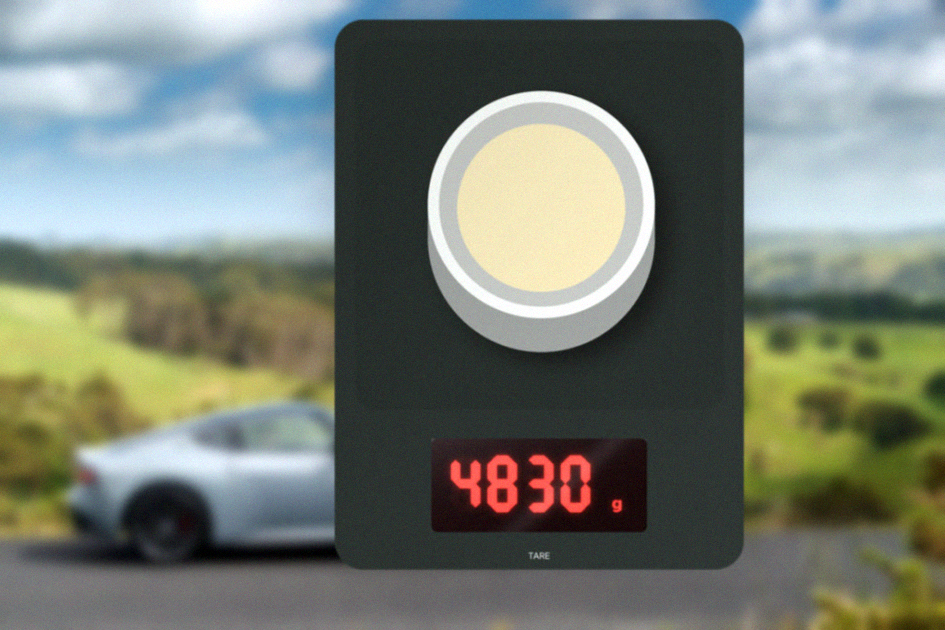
value=4830 unit=g
